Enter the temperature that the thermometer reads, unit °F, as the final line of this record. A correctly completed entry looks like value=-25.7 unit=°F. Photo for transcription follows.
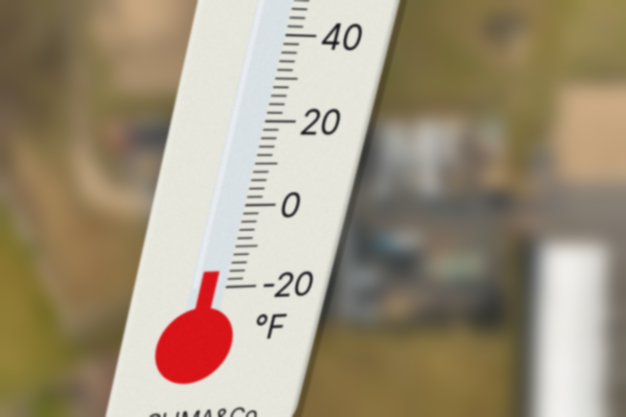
value=-16 unit=°F
